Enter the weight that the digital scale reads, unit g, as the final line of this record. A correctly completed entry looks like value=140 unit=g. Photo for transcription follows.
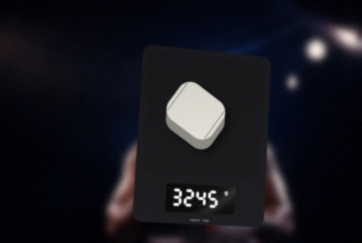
value=3245 unit=g
